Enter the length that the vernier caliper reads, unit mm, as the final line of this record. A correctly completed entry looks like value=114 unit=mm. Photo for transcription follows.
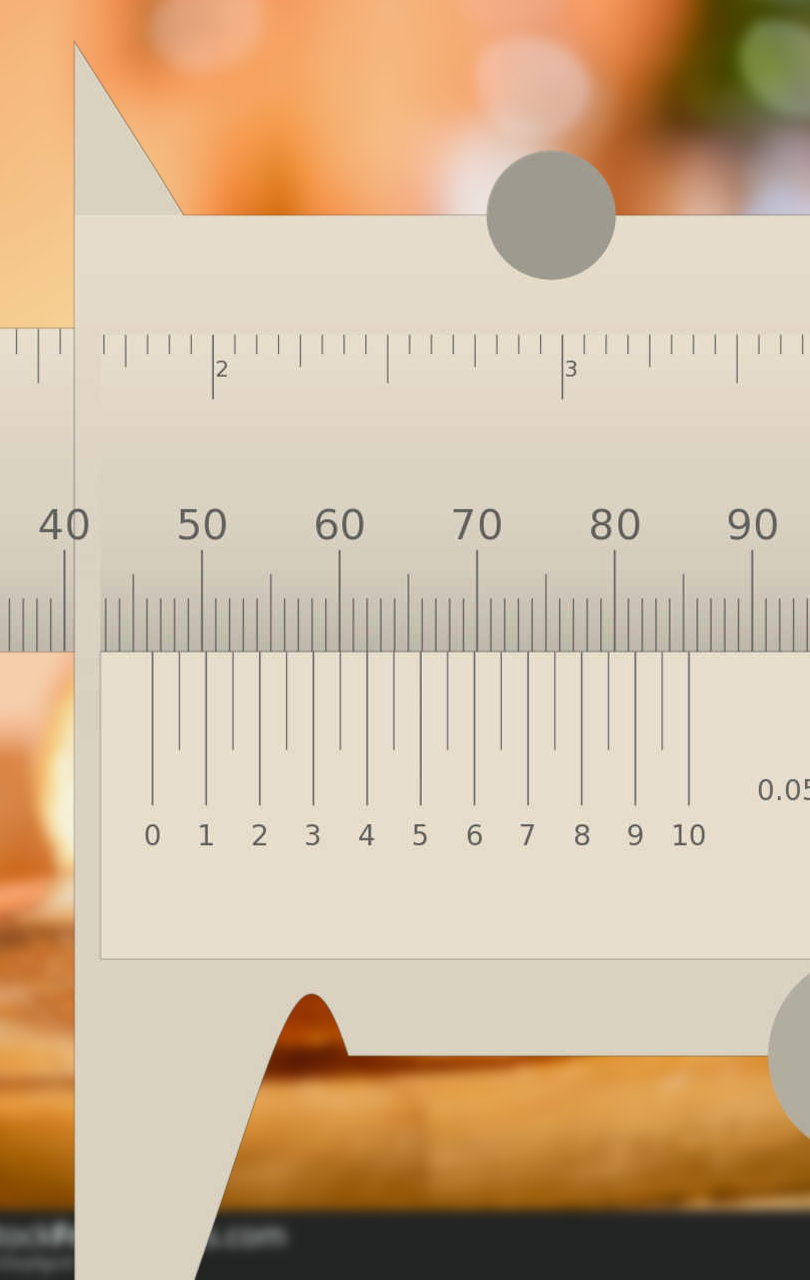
value=46.4 unit=mm
